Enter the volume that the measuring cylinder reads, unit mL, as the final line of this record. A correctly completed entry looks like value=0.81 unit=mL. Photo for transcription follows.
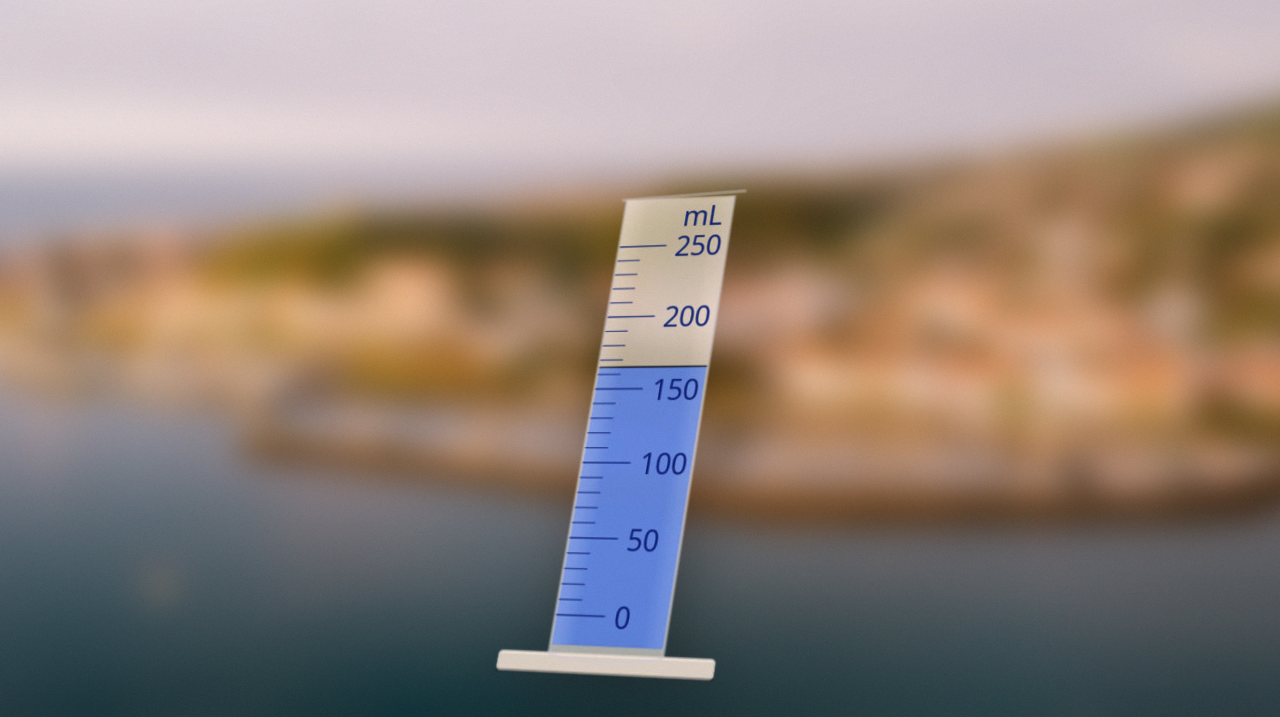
value=165 unit=mL
